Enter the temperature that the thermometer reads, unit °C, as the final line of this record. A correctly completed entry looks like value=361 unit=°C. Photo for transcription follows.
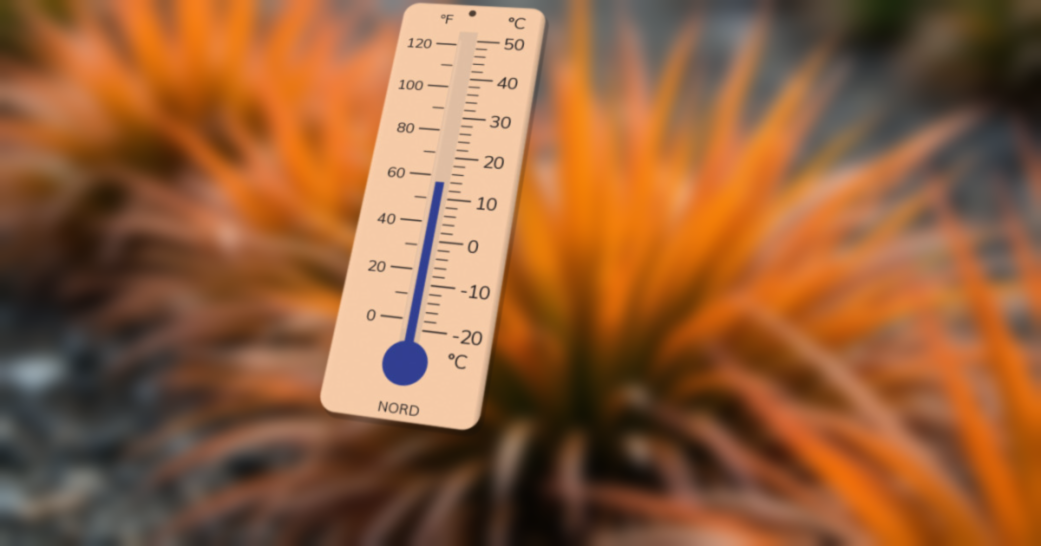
value=14 unit=°C
